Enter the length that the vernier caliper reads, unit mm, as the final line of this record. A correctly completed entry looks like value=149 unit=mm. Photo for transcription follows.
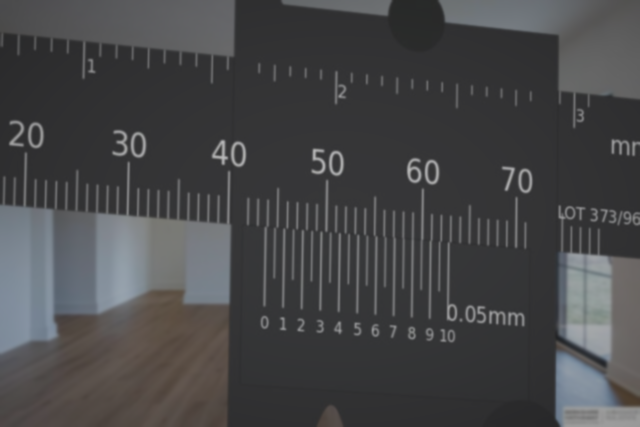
value=43.8 unit=mm
